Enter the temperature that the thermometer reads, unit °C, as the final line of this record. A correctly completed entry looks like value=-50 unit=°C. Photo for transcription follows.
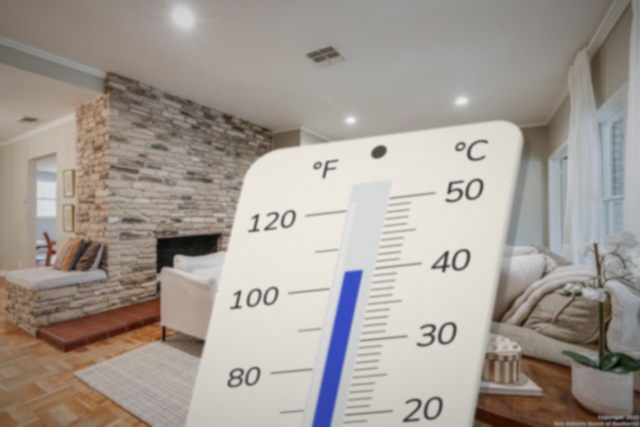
value=40 unit=°C
